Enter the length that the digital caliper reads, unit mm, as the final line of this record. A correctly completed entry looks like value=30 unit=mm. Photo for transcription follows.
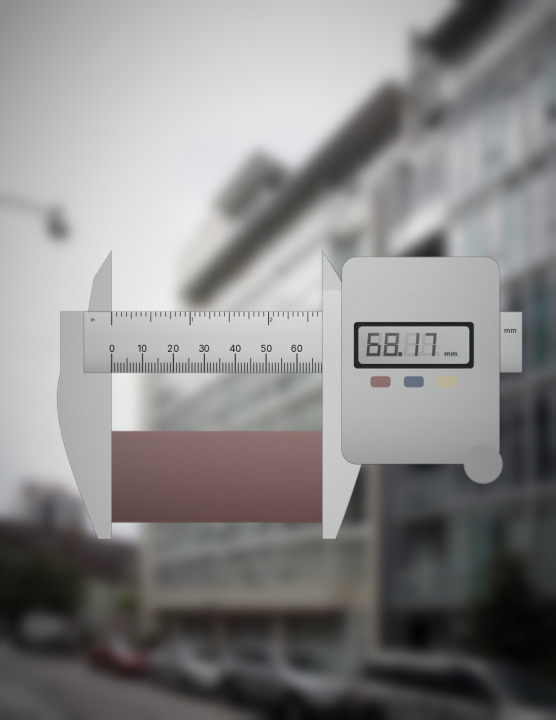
value=68.17 unit=mm
